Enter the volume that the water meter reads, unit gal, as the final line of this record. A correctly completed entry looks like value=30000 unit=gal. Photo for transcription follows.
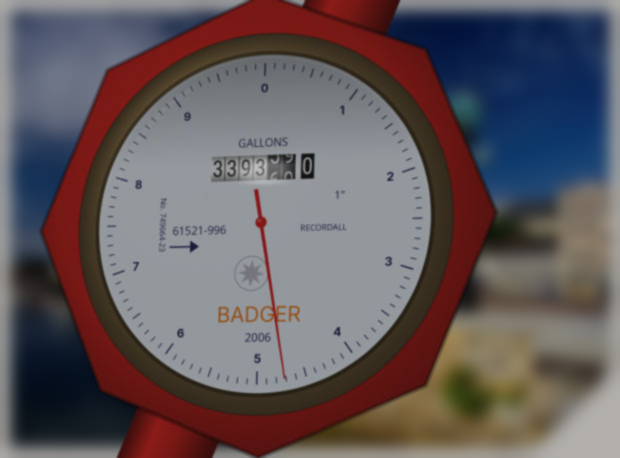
value=3393594.7 unit=gal
